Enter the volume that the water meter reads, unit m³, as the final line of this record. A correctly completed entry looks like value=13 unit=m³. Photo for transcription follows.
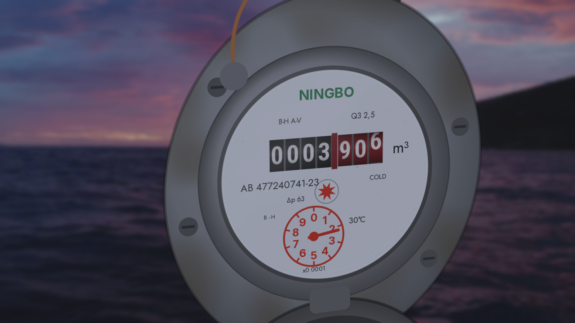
value=3.9062 unit=m³
